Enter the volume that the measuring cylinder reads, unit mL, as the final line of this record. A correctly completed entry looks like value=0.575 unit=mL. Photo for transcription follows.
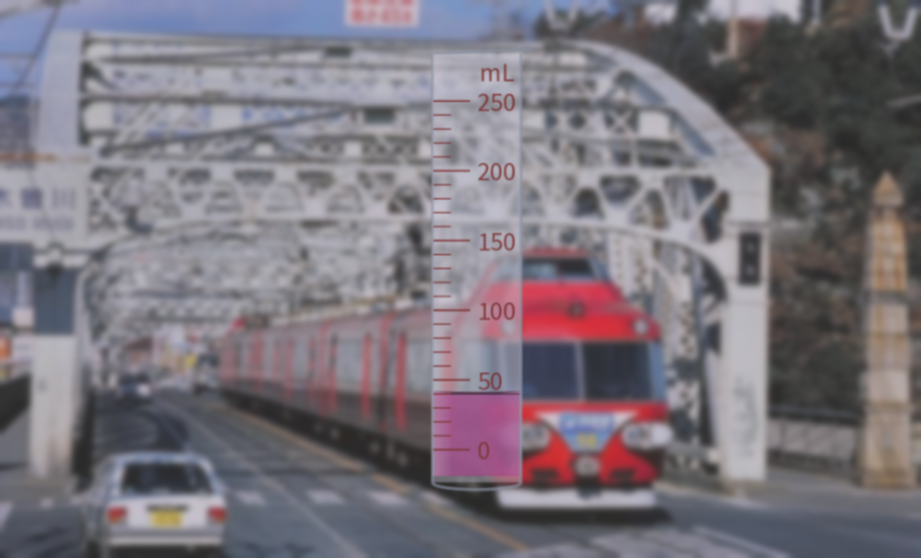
value=40 unit=mL
